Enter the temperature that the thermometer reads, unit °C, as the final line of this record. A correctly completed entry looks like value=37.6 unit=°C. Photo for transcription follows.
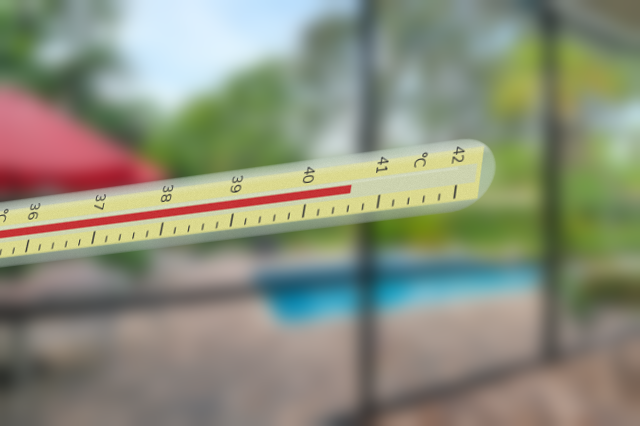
value=40.6 unit=°C
